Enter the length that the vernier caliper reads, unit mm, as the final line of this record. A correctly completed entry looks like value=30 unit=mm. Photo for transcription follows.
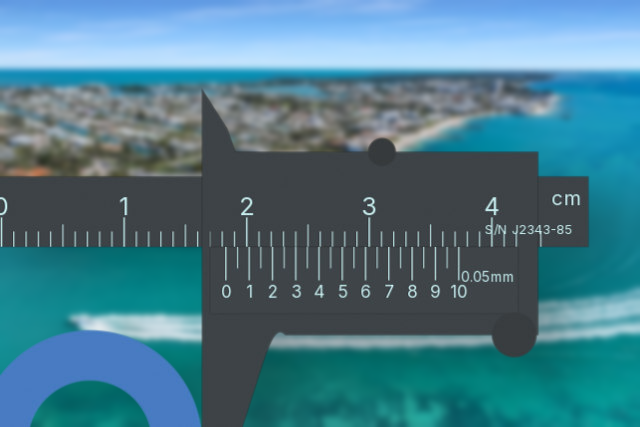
value=18.3 unit=mm
